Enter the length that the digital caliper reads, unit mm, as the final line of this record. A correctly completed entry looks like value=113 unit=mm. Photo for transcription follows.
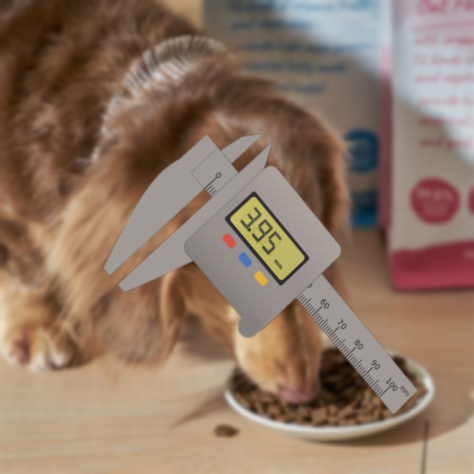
value=3.95 unit=mm
